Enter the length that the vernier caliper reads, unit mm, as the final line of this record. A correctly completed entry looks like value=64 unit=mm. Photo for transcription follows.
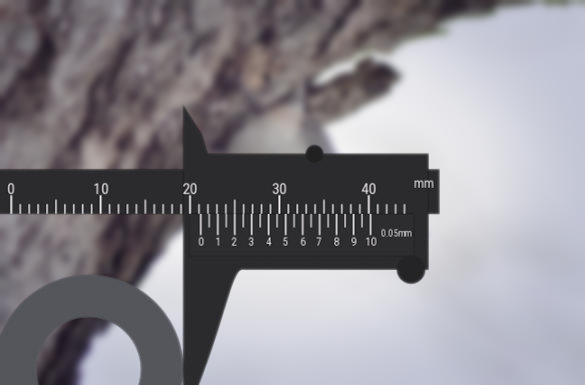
value=21.2 unit=mm
